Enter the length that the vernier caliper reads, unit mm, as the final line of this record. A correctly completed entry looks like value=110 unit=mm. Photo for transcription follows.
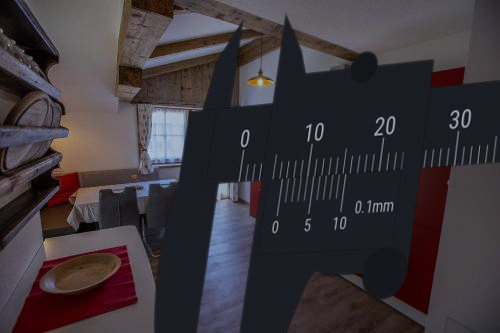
value=6.4 unit=mm
